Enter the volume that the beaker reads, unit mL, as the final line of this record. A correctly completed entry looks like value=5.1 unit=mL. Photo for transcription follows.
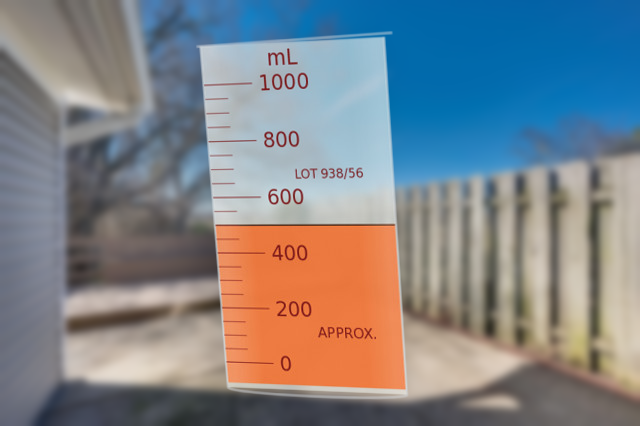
value=500 unit=mL
